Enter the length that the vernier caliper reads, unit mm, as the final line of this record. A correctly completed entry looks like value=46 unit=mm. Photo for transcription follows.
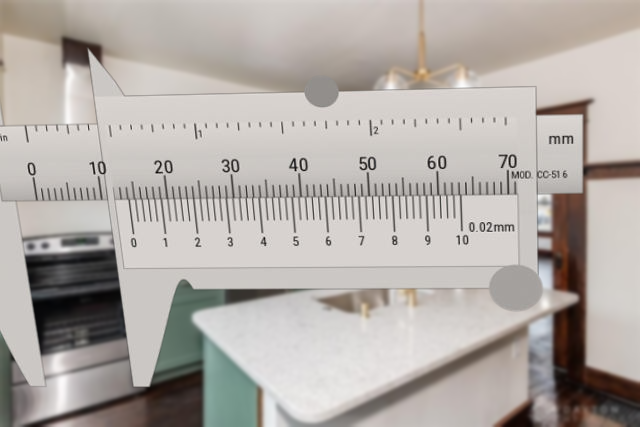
value=14.2 unit=mm
